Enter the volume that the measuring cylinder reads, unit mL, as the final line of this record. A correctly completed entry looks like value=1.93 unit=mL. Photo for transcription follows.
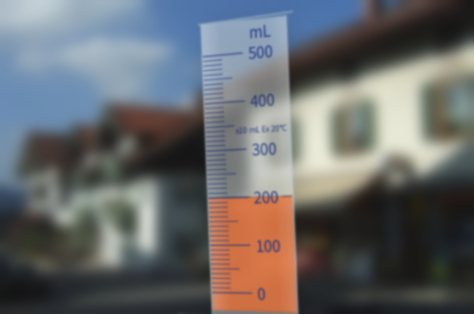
value=200 unit=mL
